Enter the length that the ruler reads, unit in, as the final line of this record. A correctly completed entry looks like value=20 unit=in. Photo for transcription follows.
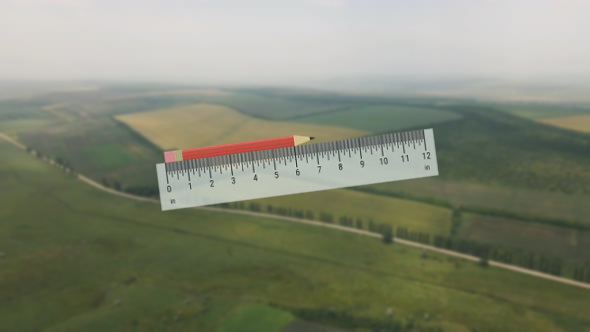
value=7 unit=in
